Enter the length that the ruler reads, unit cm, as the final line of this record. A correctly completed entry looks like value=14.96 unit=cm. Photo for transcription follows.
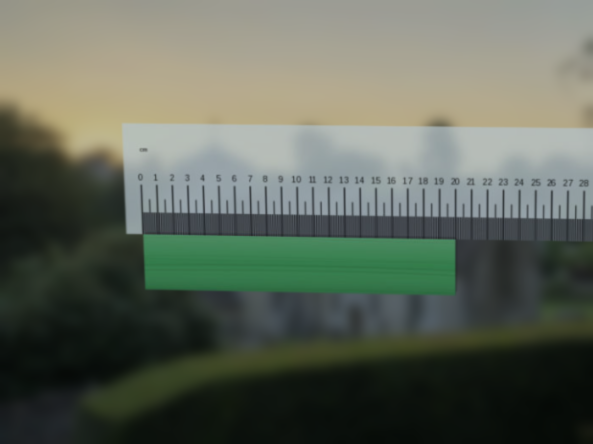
value=20 unit=cm
